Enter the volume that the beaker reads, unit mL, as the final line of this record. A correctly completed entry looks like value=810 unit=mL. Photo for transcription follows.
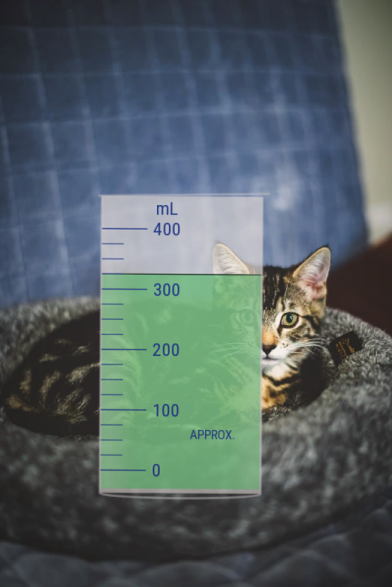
value=325 unit=mL
